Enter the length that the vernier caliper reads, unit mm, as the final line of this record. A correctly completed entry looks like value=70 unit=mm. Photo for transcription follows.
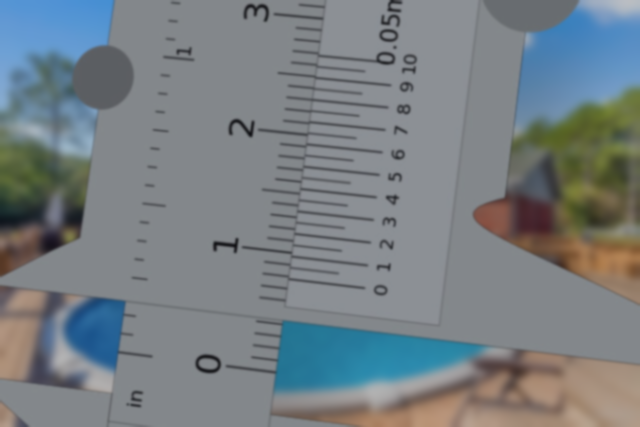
value=7.8 unit=mm
